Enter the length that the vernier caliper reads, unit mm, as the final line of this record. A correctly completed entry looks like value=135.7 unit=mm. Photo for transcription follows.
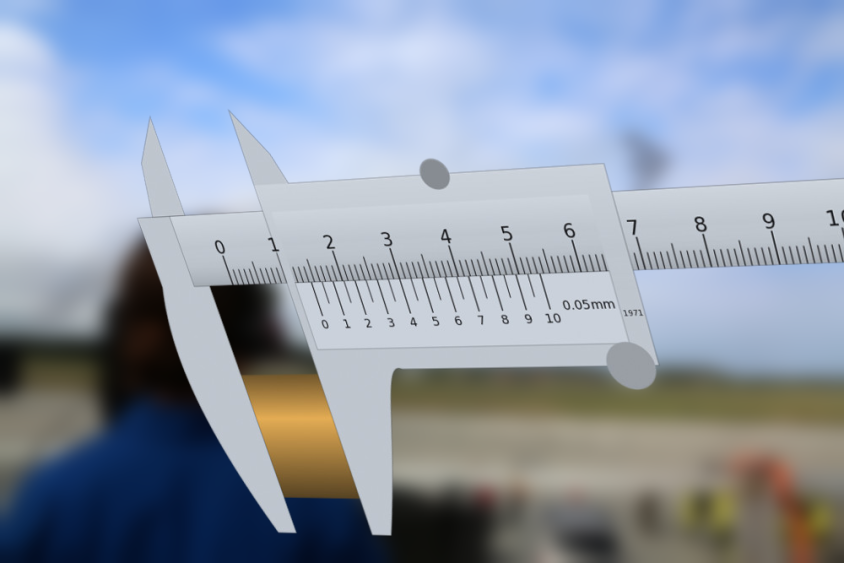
value=14.4 unit=mm
